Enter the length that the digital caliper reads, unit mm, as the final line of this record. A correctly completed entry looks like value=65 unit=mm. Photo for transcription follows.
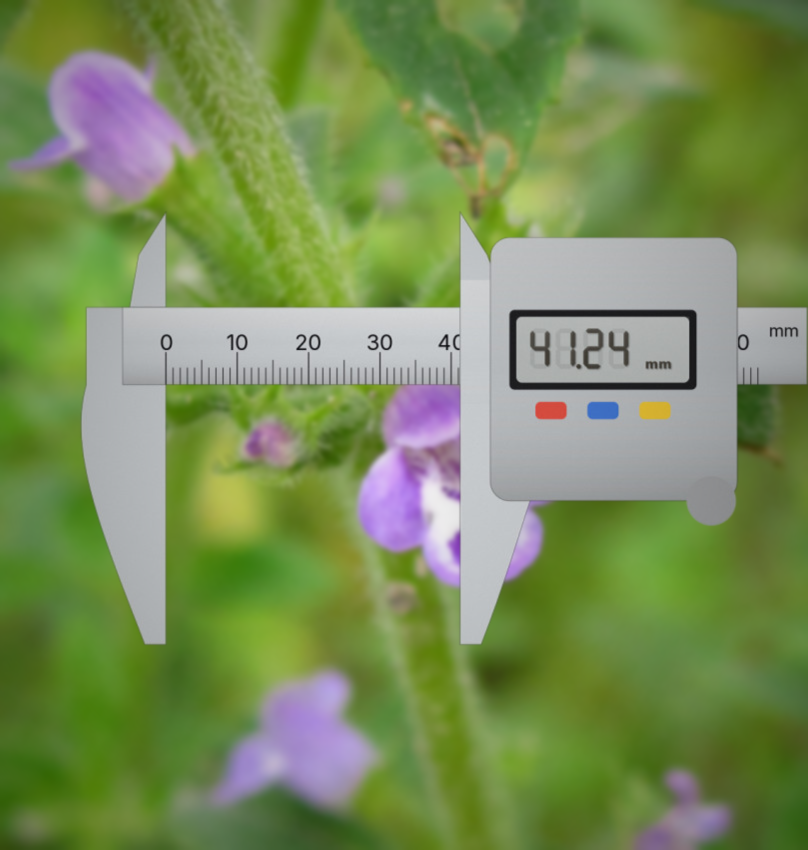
value=41.24 unit=mm
